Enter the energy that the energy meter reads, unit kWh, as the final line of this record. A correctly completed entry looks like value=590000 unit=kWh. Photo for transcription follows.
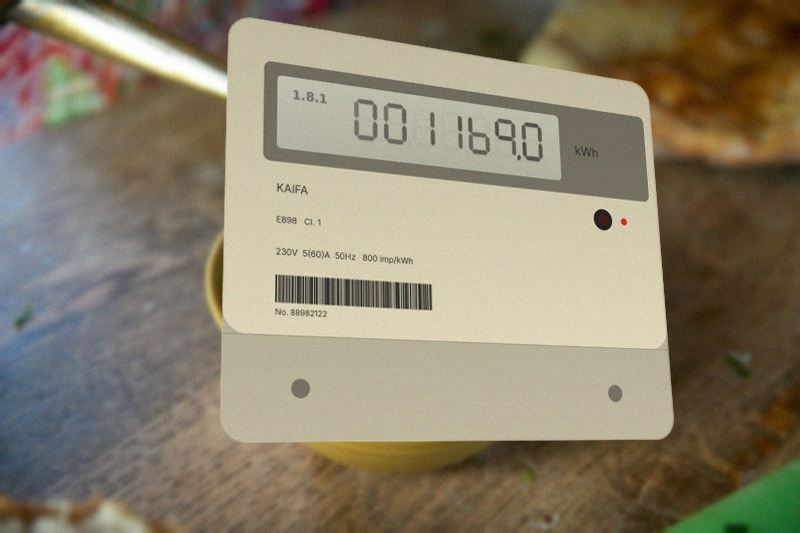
value=1169.0 unit=kWh
